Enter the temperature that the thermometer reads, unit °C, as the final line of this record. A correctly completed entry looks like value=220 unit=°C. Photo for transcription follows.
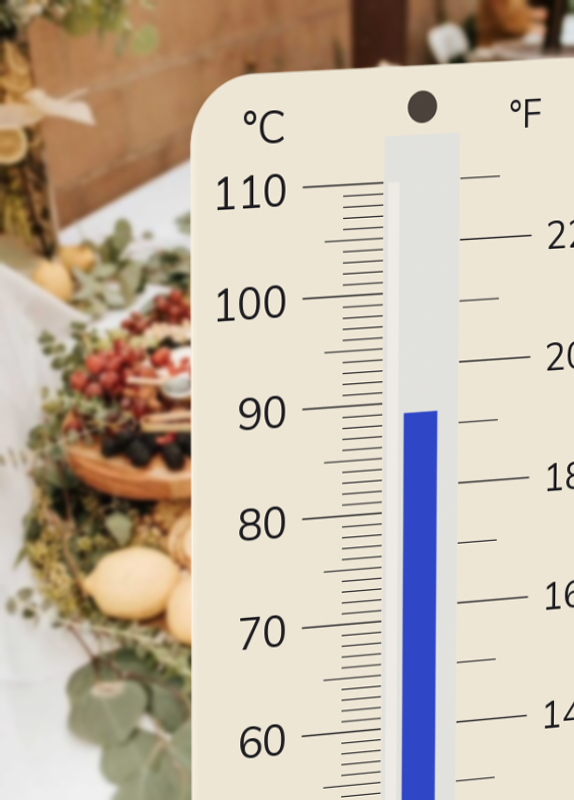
value=89 unit=°C
